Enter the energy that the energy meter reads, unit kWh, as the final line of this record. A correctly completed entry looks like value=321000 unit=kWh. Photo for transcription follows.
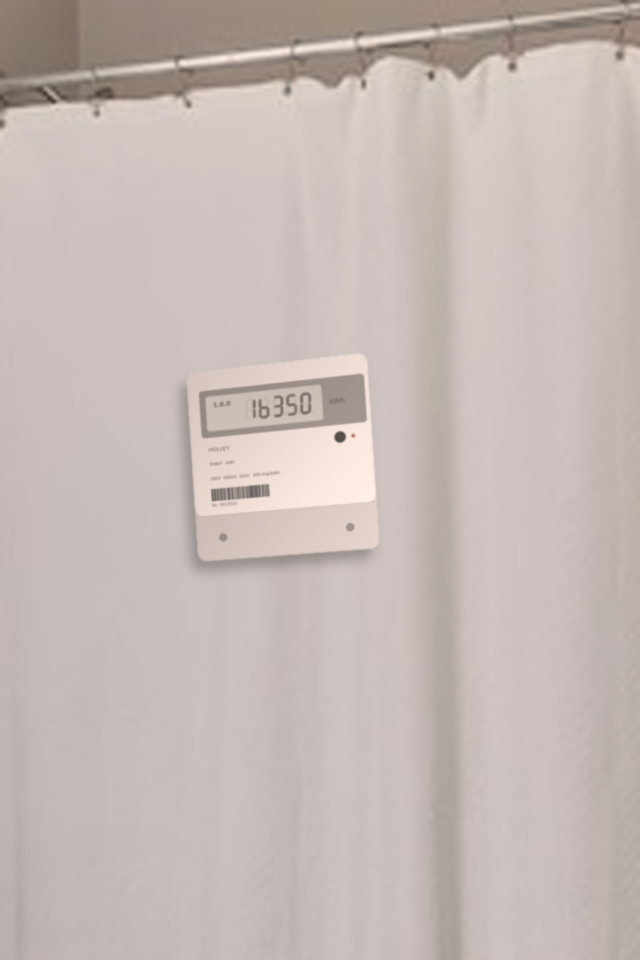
value=16350 unit=kWh
